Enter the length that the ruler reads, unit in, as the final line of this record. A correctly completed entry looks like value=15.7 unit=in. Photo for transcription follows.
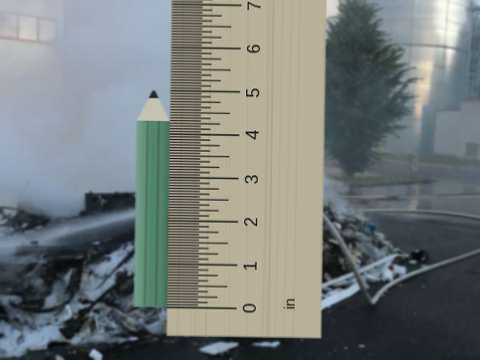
value=5 unit=in
